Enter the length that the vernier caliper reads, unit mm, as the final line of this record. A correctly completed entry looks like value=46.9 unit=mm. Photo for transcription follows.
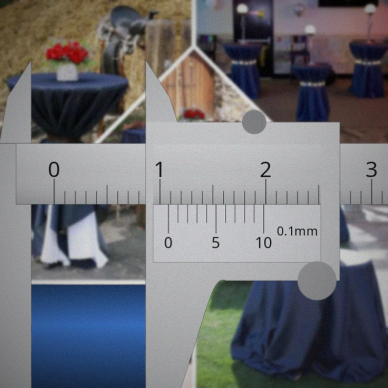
value=10.8 unit=mm
